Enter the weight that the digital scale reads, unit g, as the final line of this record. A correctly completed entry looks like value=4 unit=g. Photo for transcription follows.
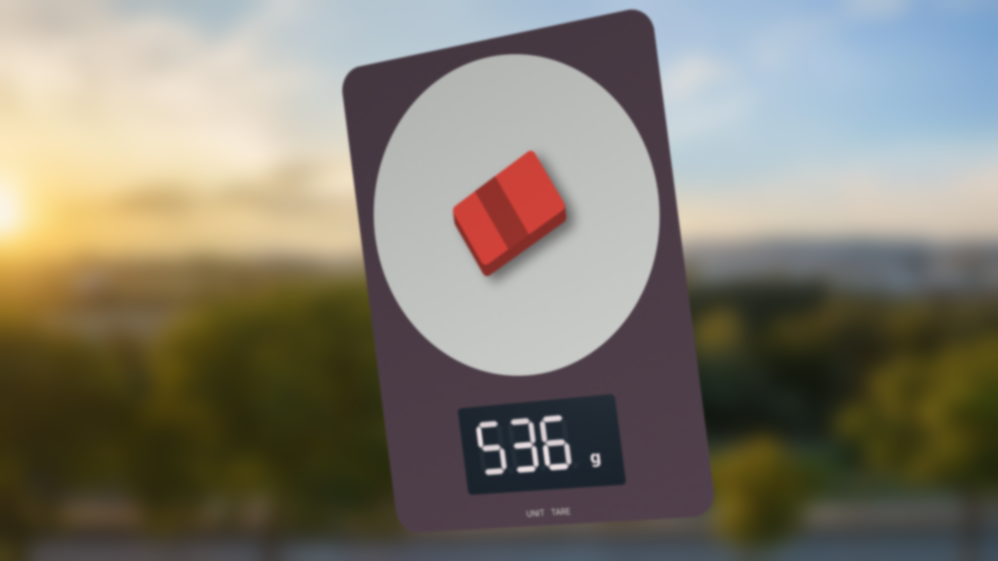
value=536 unit=g
